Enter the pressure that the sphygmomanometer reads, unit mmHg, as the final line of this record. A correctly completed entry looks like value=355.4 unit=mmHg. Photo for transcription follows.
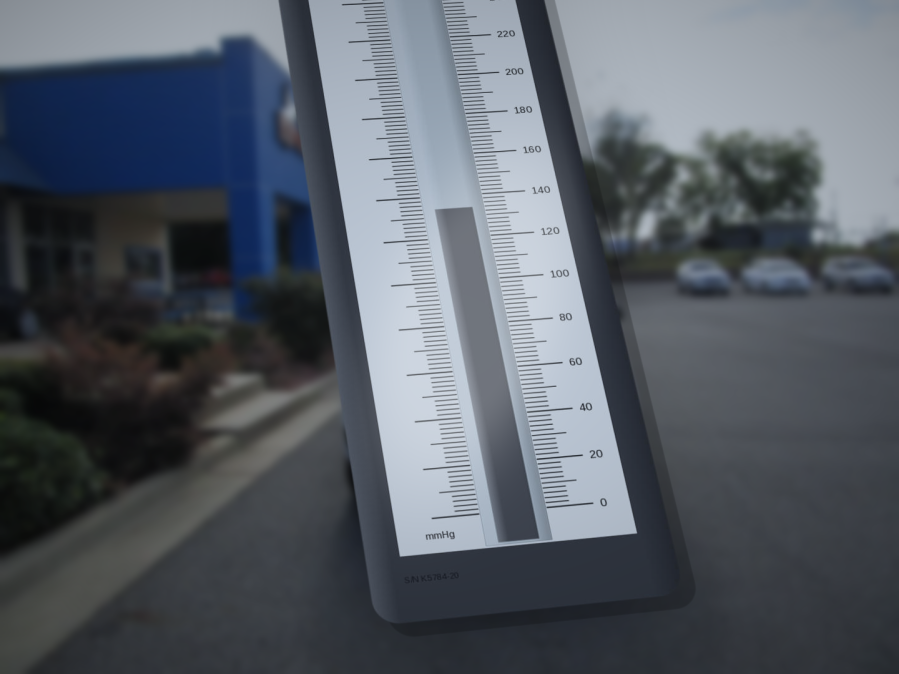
value=134 unit=mmHg
